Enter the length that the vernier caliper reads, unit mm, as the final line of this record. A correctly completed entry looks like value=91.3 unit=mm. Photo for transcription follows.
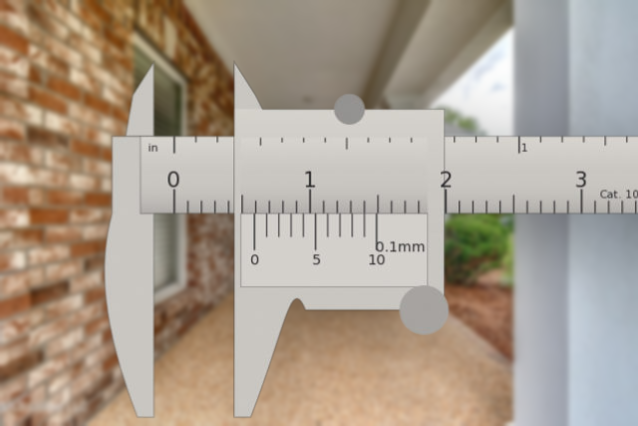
value=5.9 unit=mm
